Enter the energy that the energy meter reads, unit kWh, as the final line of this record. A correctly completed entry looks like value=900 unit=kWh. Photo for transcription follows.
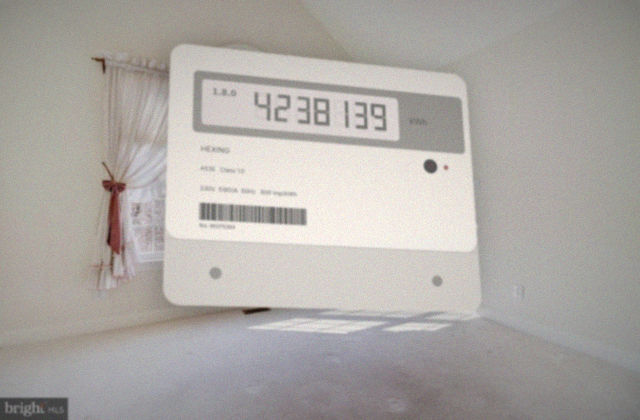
value=4238139 unit=kWh
